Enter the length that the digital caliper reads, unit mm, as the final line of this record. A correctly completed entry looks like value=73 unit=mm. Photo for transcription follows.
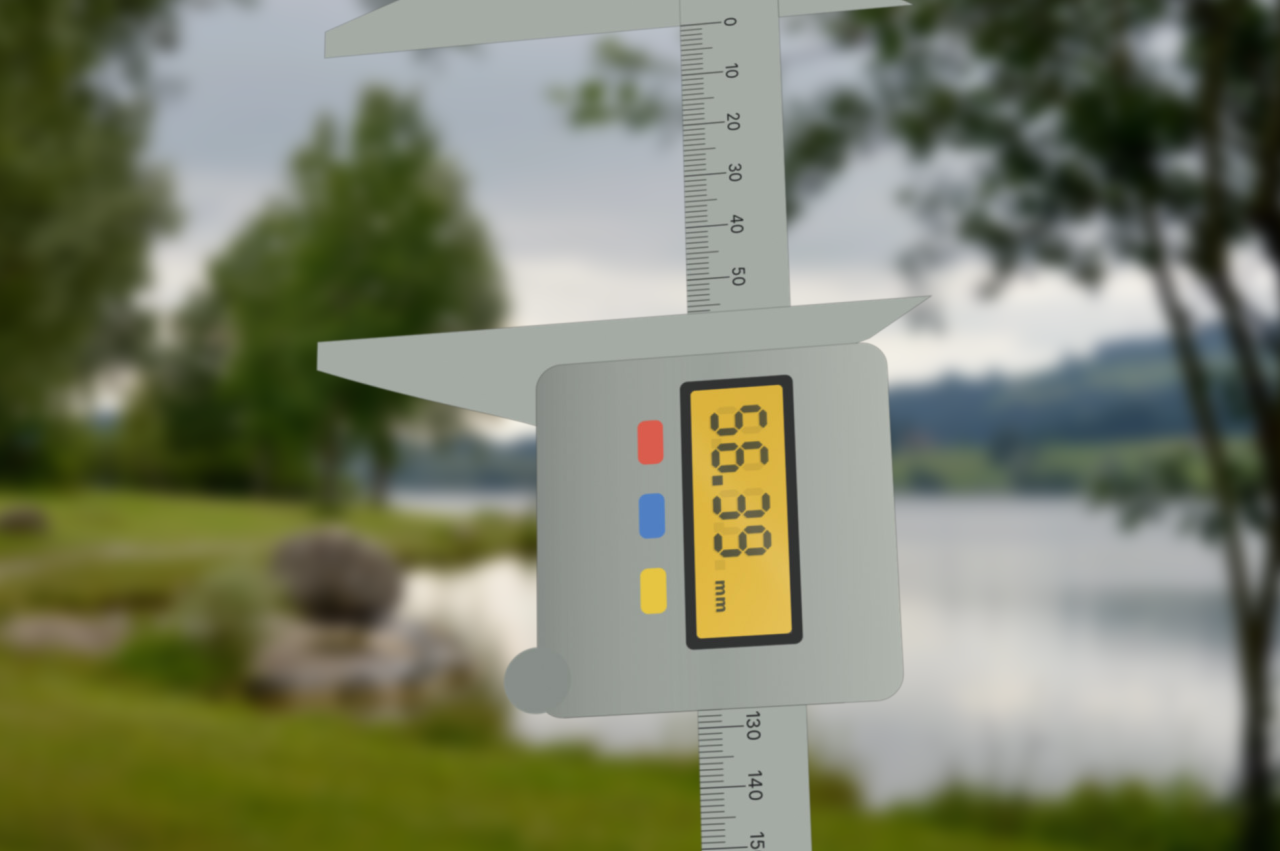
value=56.39 unit=mm
